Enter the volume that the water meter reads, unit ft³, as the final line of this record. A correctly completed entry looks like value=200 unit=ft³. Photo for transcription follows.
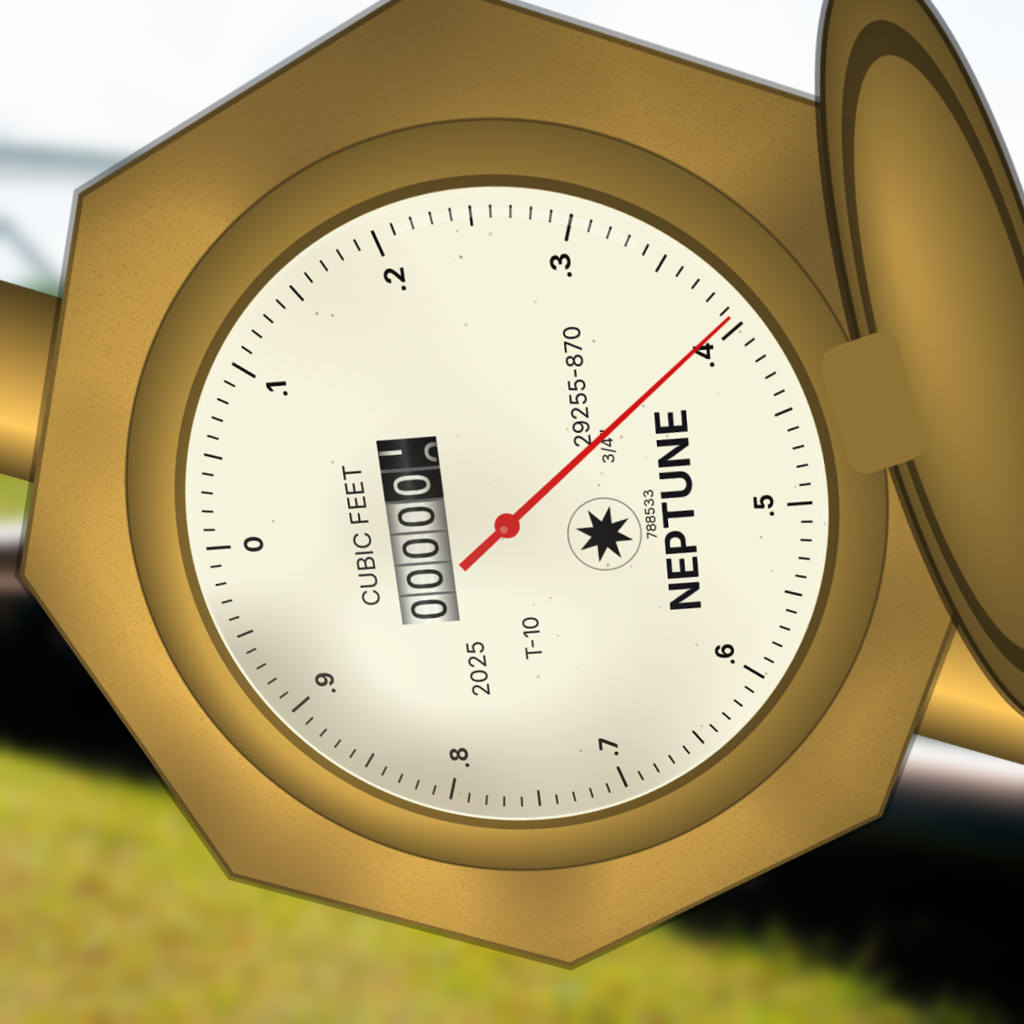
value=1.39 unit=ft³
